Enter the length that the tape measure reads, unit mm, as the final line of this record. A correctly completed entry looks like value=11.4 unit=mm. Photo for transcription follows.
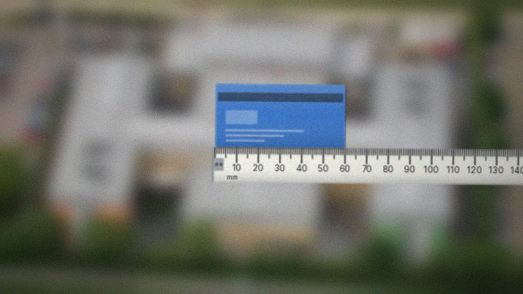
value=60 unit=mm
